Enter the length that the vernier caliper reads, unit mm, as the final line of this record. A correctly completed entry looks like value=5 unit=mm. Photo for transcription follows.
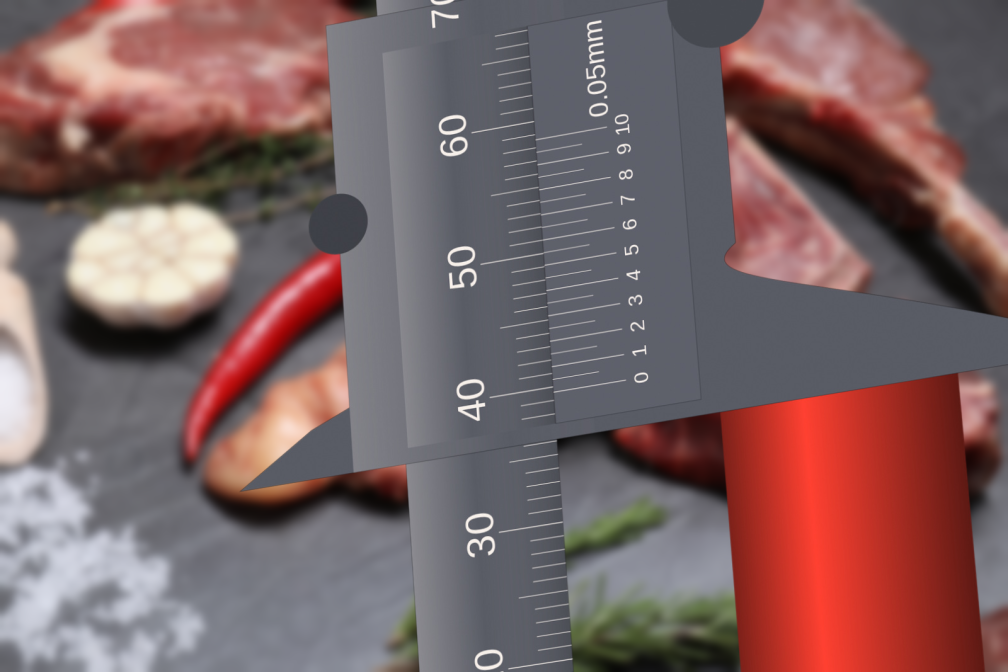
value=39.6 unit=mm
